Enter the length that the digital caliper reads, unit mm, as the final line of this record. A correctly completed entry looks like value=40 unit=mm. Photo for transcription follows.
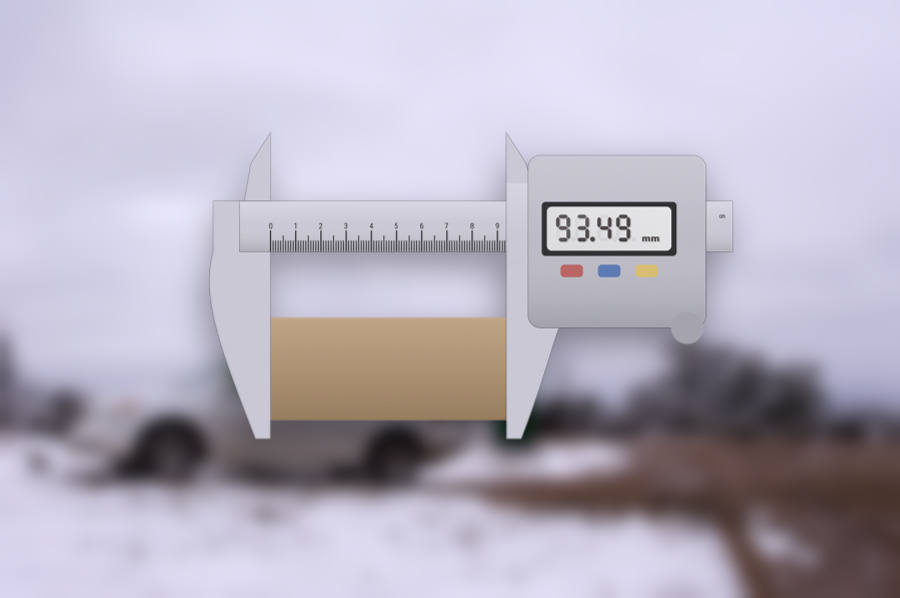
value=93.49 unit=mm
